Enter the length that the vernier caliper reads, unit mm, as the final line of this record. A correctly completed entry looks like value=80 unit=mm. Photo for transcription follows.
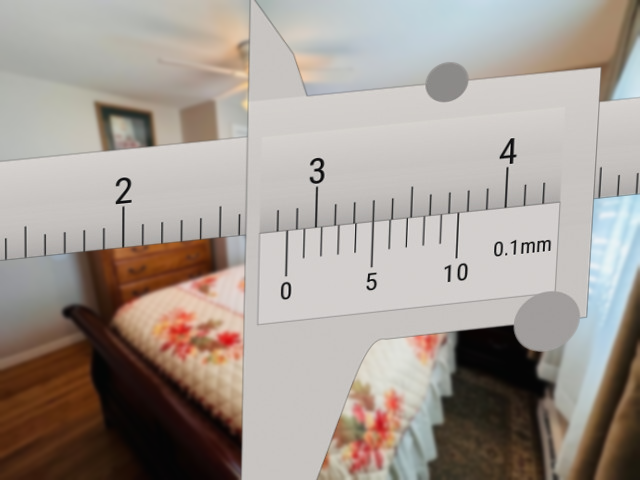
value=28.5 unit=mm
